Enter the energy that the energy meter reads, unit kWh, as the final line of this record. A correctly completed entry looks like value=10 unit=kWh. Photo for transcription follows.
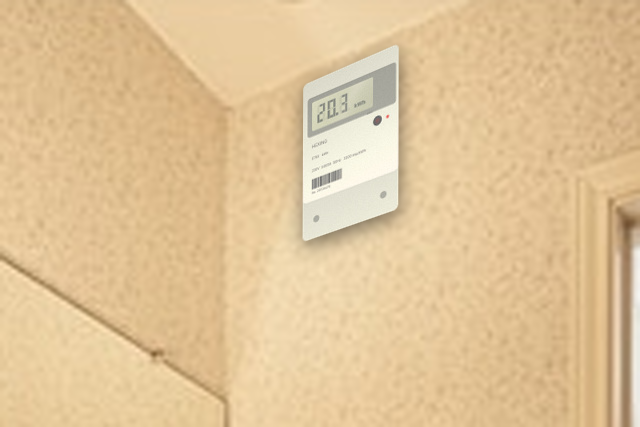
value=20.3 unit=kWh
